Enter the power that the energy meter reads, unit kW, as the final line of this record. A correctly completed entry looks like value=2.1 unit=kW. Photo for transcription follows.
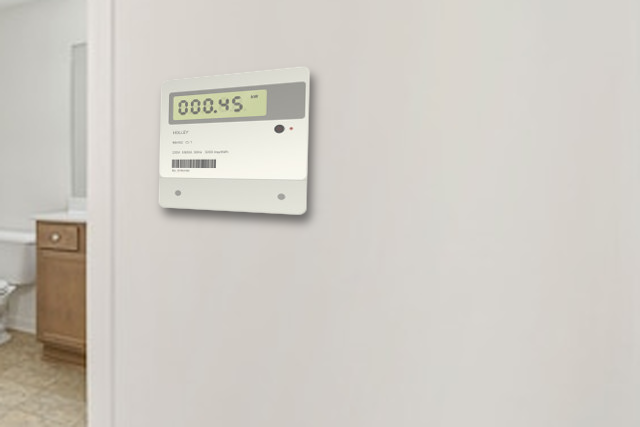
value=0.45 unit=kW
